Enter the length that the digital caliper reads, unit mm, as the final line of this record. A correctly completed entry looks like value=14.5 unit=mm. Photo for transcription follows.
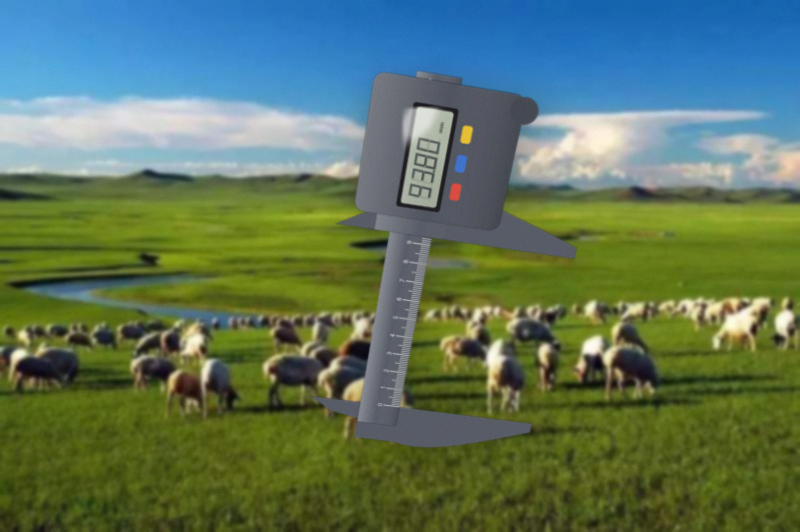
value=93.80 unit=mm
